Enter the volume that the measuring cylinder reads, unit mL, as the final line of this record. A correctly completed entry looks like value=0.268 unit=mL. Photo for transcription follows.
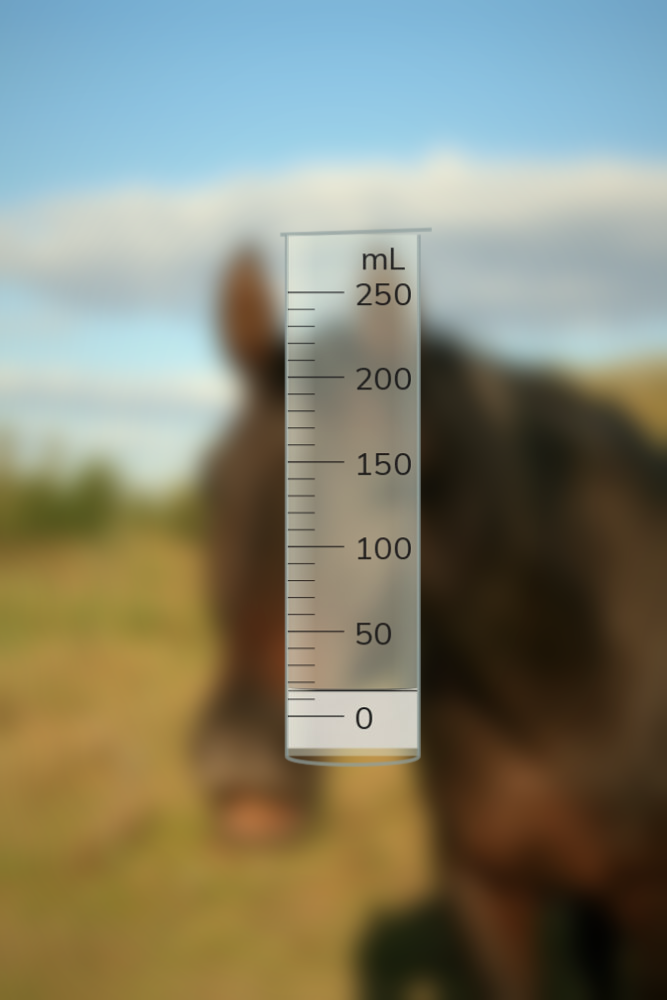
value=15 unit=mL
